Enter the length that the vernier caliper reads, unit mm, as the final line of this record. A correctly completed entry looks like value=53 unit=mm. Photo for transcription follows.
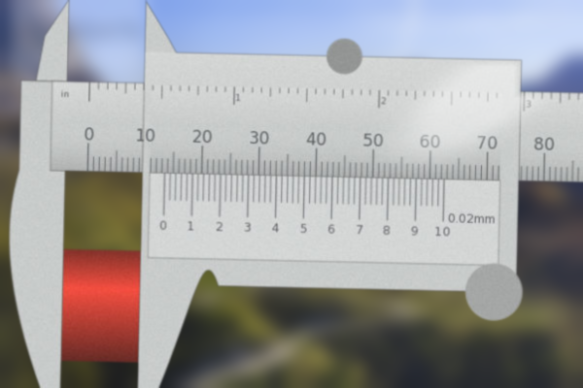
value=13.5 unit=mm
